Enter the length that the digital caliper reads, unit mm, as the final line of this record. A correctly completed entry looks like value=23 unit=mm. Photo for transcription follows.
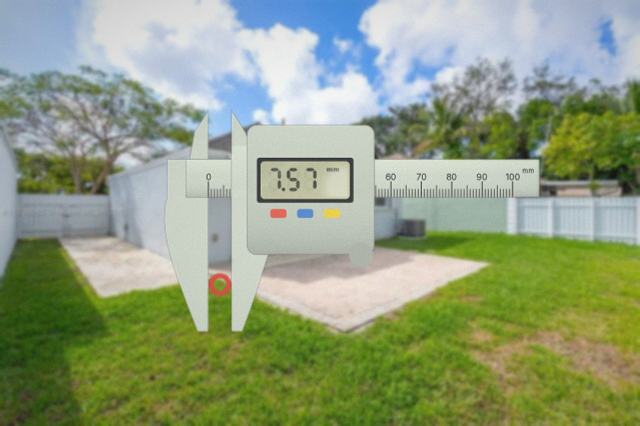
value=7.57 unit=mm
